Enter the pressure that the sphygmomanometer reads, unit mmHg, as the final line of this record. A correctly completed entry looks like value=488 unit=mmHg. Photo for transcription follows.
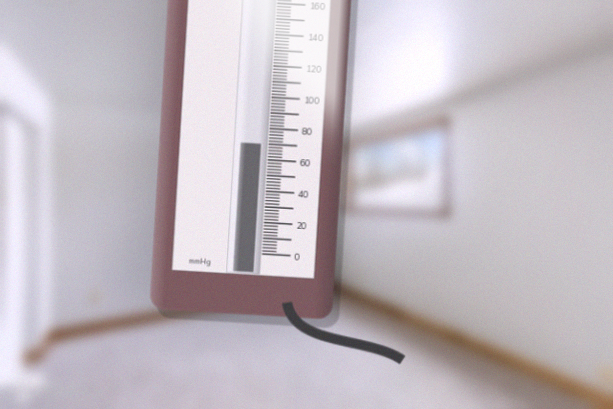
value=70 unit=mmHg
